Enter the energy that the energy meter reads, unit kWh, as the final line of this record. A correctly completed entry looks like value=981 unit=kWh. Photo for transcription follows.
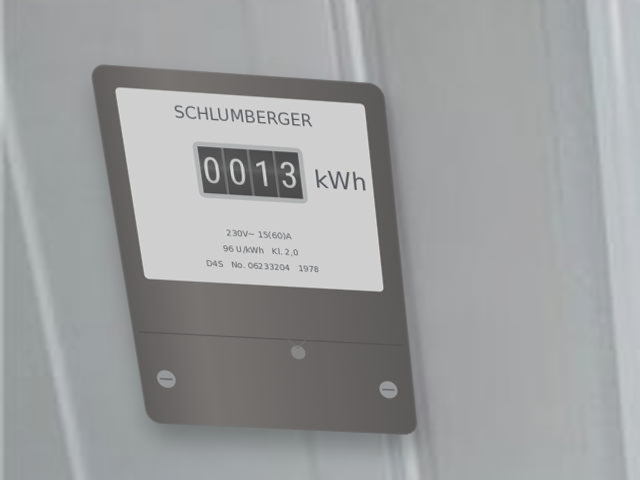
value=13 unit=kWh
